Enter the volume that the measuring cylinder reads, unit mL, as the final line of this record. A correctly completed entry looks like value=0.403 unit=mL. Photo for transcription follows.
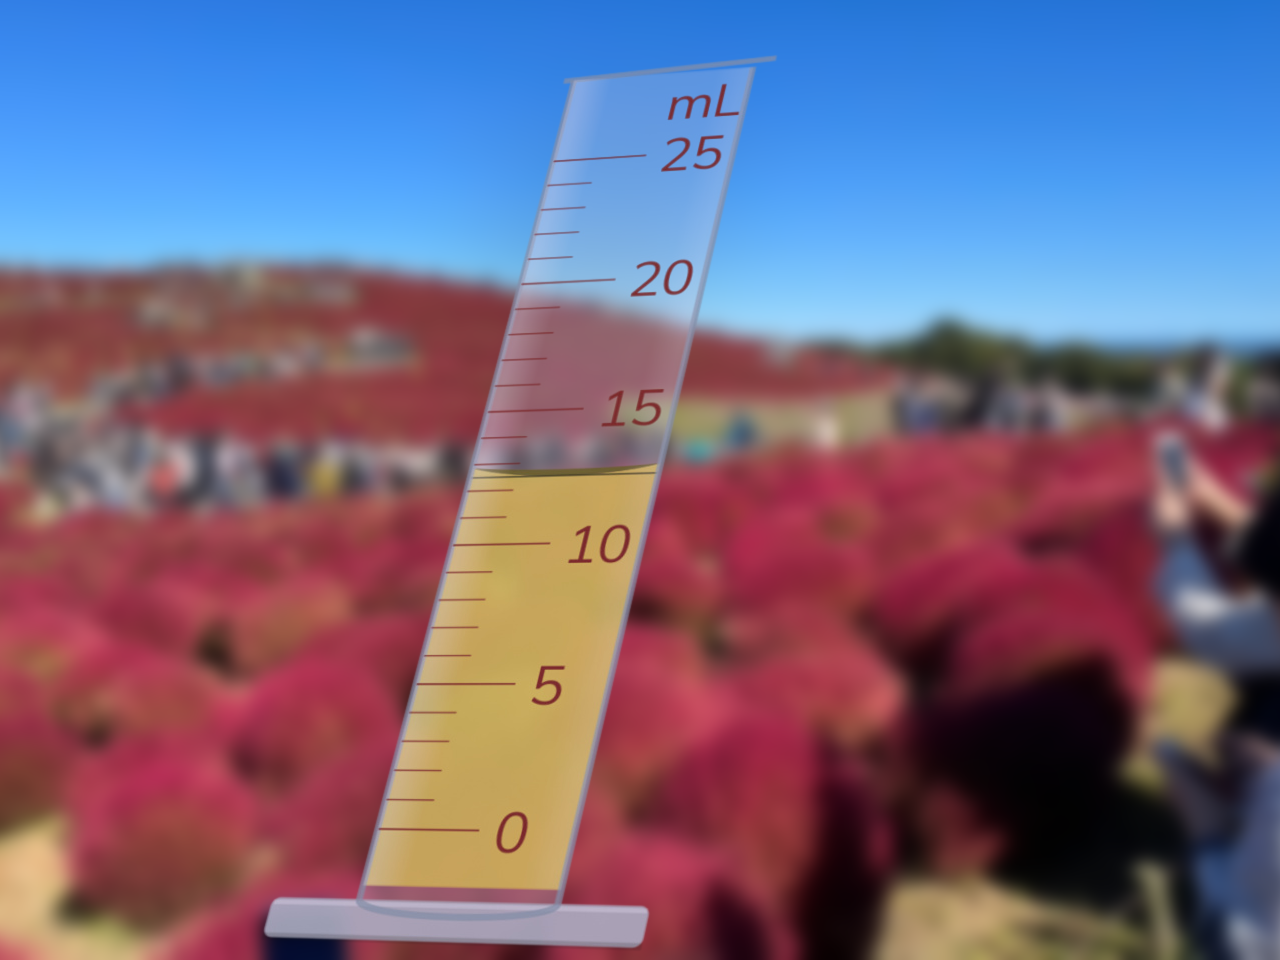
value=12.5 unit=mL
